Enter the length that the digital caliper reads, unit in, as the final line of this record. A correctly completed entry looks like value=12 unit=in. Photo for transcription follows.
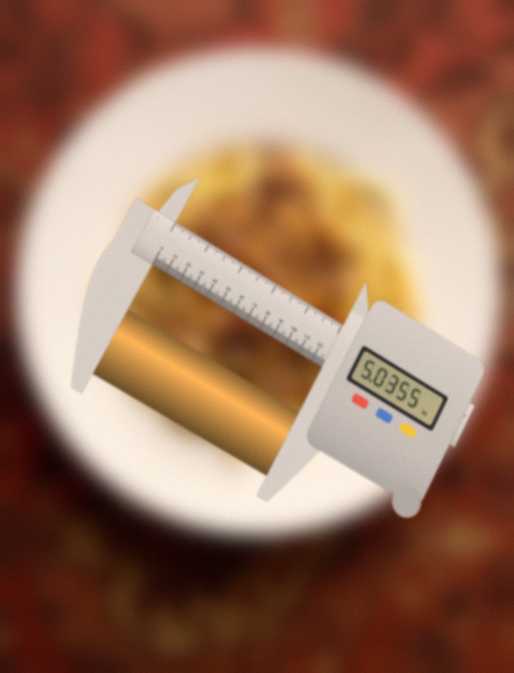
value=5.0355 unit=in
